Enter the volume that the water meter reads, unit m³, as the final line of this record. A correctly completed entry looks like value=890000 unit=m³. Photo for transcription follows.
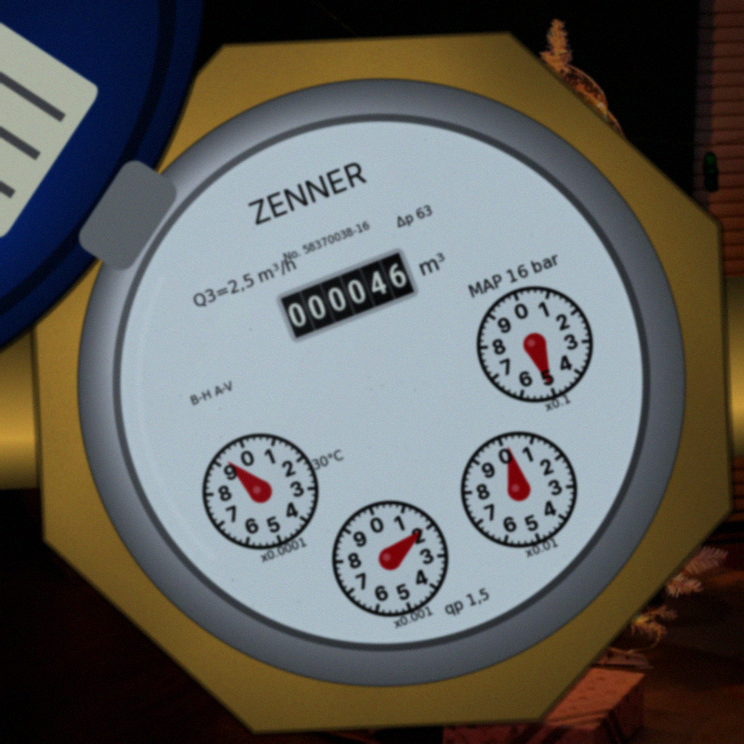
value=46.5019 unit=m³
